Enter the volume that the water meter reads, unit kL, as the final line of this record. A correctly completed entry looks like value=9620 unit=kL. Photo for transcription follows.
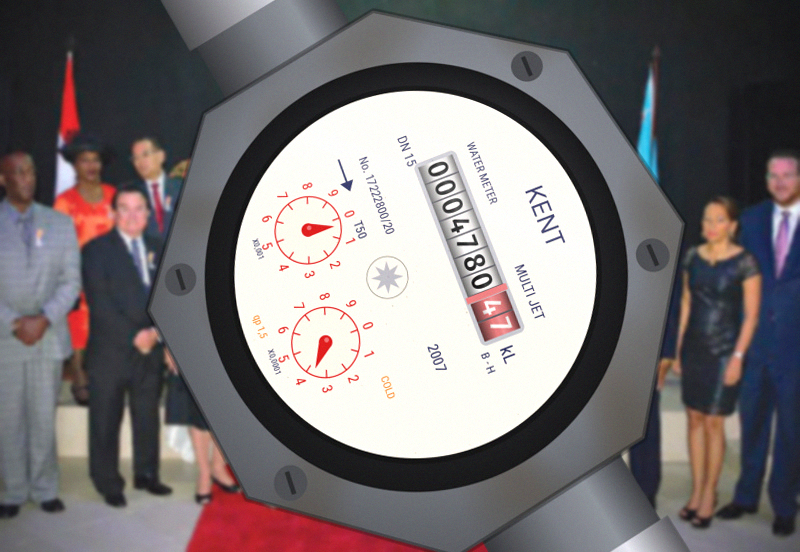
value=4780.4703 unit=kL
